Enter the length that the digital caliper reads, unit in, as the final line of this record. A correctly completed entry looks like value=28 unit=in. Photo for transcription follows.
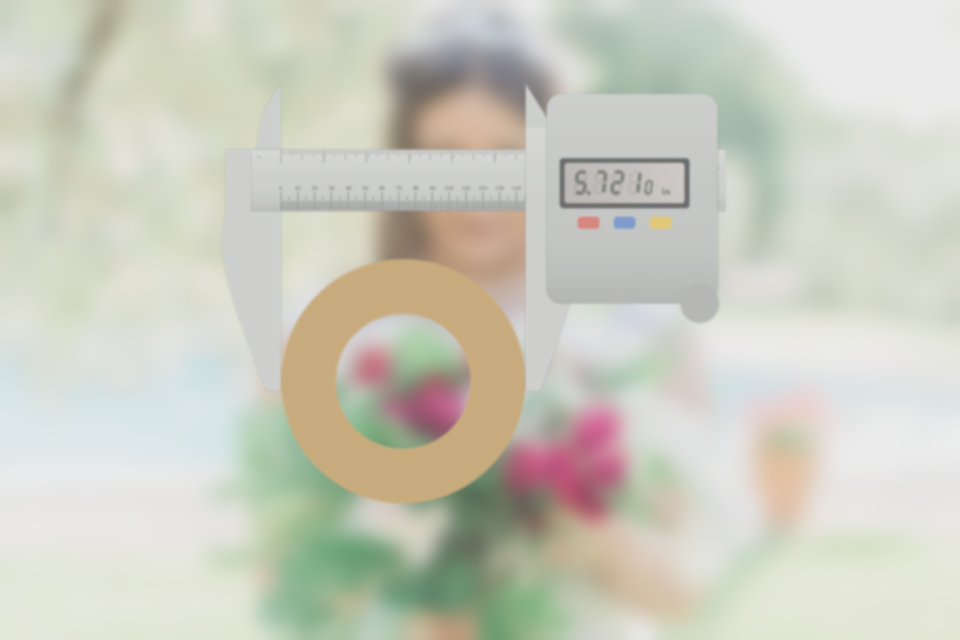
value=5.7210 unit=in
